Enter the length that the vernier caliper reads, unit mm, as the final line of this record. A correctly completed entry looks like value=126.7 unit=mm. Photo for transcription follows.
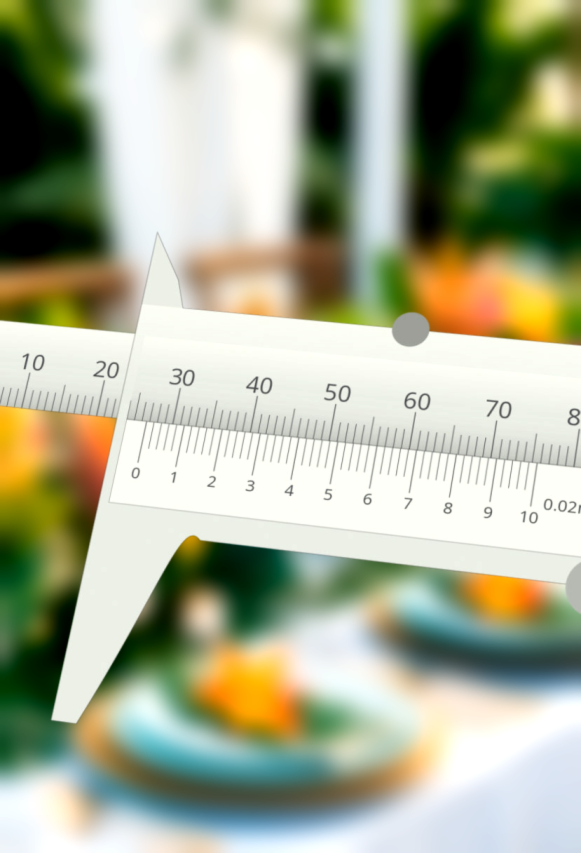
value=26.6 unit=mm
